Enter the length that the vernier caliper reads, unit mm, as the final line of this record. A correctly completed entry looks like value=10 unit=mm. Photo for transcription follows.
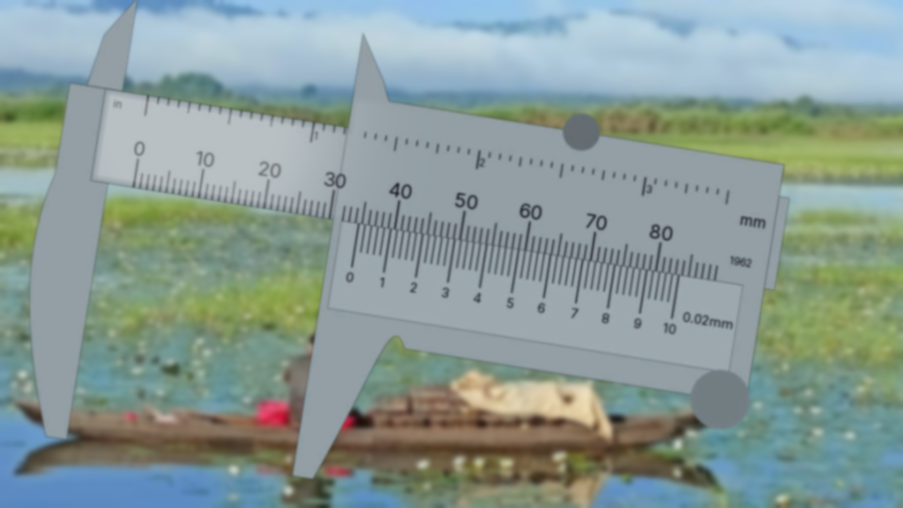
value=34.5 unit=mm
